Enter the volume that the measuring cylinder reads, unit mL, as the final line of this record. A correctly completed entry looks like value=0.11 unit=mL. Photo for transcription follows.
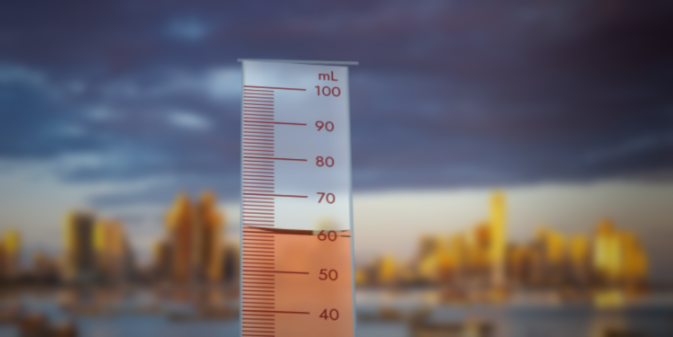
value=60 unit=mL
